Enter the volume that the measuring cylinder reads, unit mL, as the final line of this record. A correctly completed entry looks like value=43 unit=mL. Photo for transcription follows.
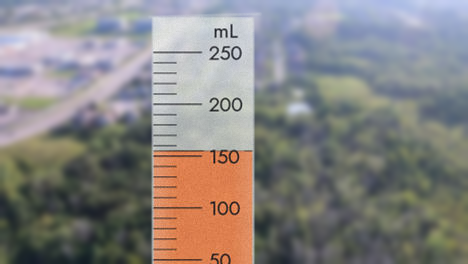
value=155 unit=mL
